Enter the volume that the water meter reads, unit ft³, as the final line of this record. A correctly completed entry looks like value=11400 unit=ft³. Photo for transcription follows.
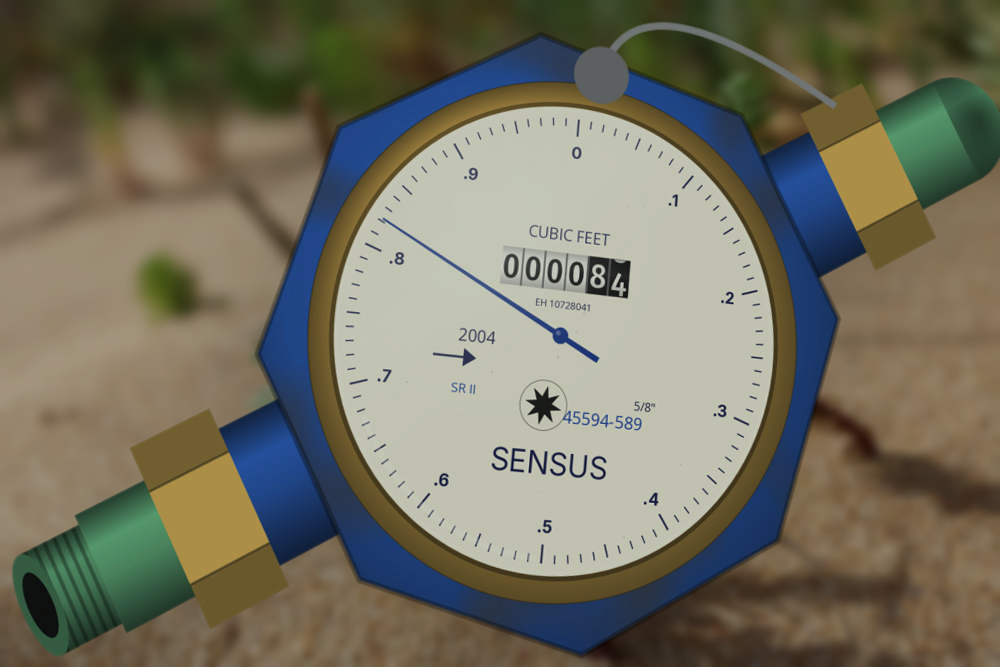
value=83.82 unit=ft³
